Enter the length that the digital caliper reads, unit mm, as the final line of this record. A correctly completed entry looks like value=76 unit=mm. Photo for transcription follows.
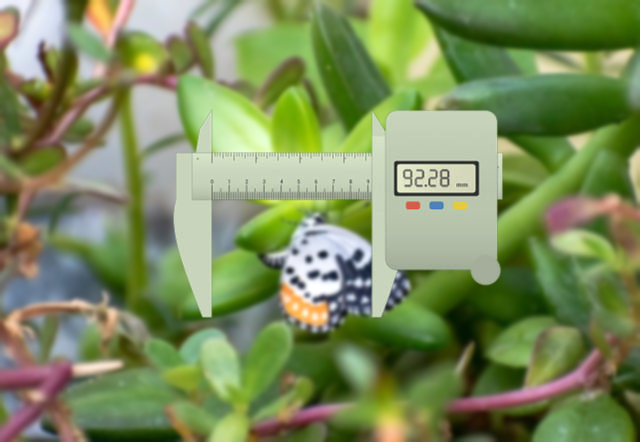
value=92.28 unit=mm
